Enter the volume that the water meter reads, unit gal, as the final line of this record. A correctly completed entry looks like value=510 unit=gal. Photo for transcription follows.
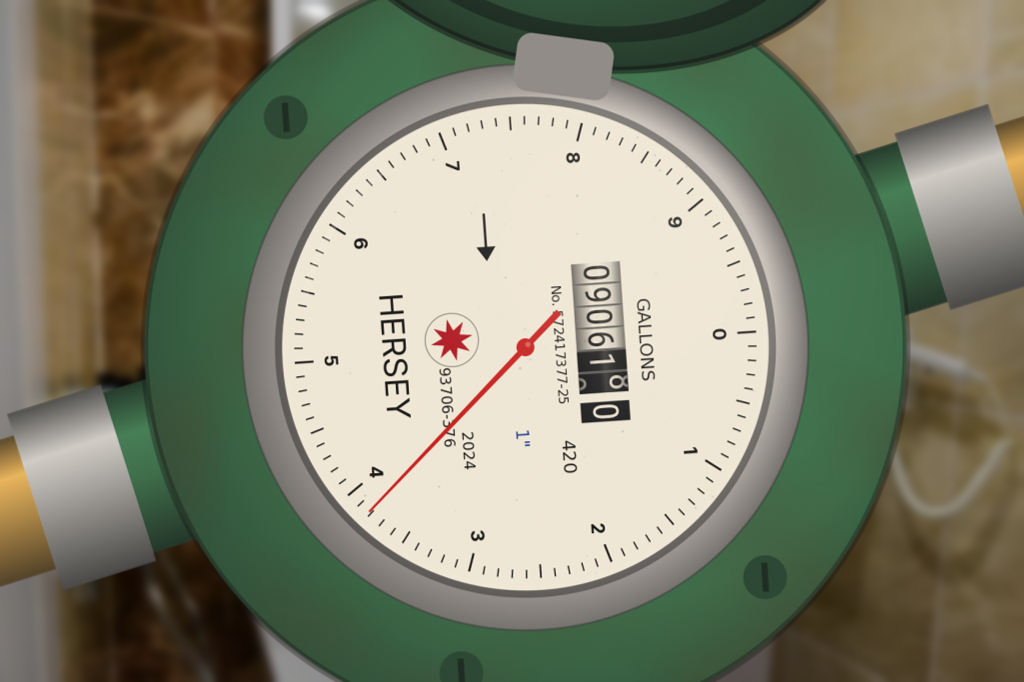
value=906183.8 unit=gal
